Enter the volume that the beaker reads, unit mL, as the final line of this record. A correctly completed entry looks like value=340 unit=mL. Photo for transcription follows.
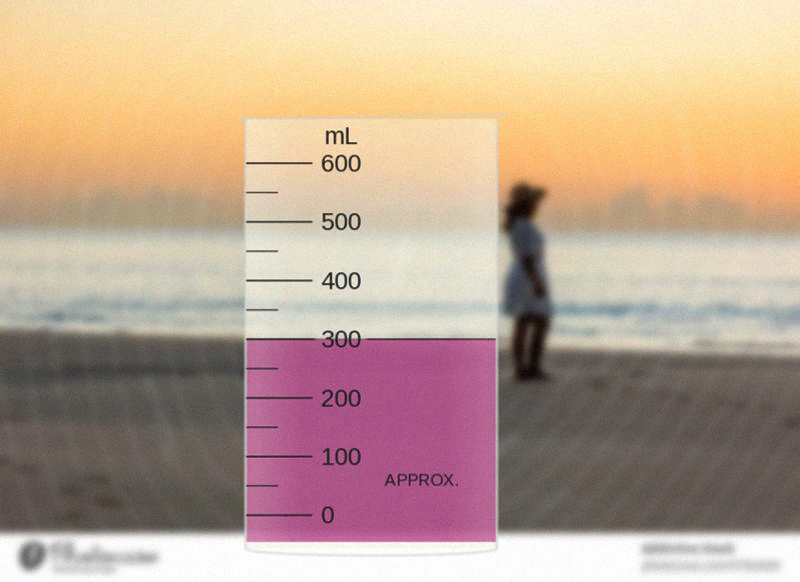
value=300 unit=mL
